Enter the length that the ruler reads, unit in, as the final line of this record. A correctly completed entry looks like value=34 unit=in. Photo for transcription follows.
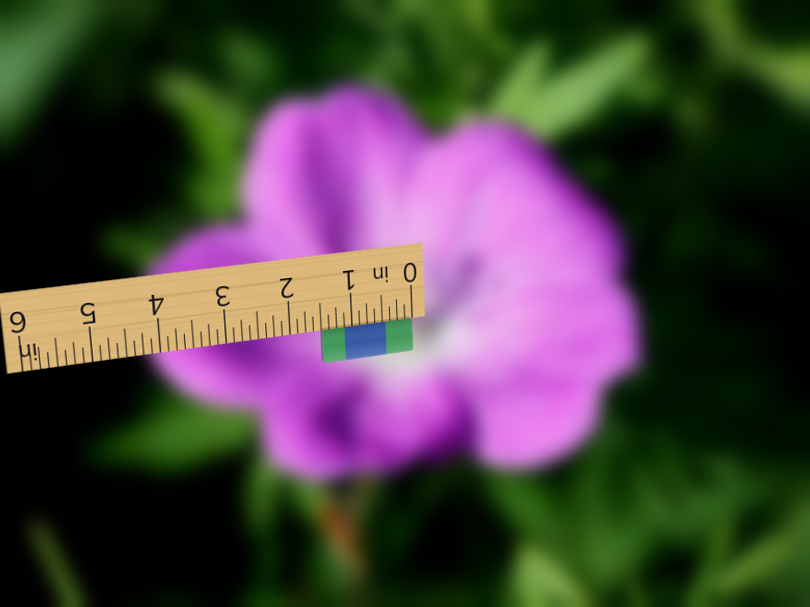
value=1.5 unit=in
